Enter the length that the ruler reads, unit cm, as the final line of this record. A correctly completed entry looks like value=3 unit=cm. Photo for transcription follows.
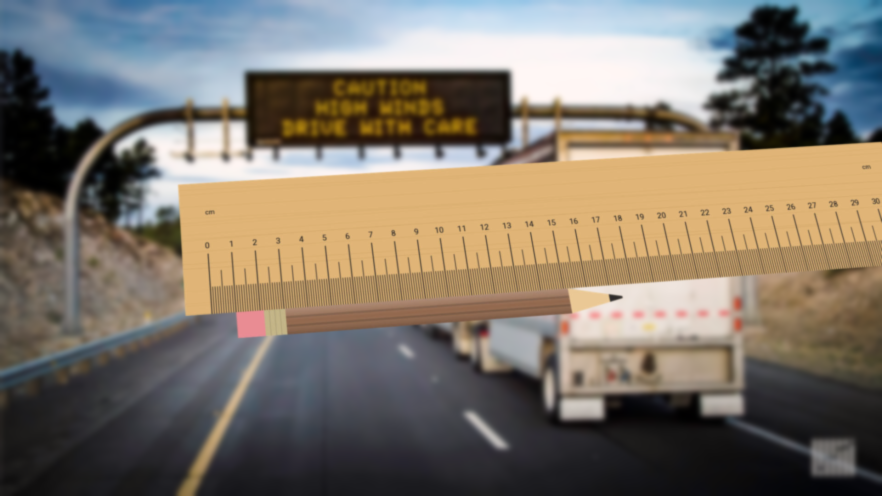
value=16.5 unit=cm
